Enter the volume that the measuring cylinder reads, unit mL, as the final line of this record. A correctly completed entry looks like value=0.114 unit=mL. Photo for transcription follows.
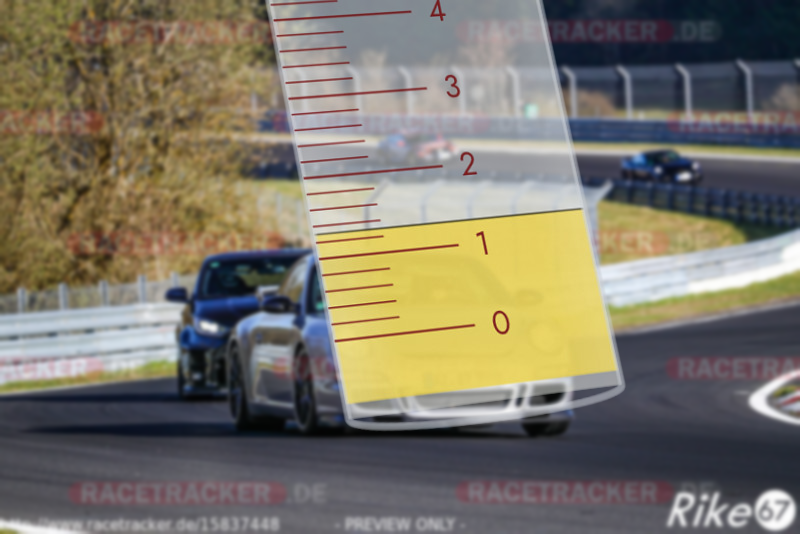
value=1.3 unit=mL
